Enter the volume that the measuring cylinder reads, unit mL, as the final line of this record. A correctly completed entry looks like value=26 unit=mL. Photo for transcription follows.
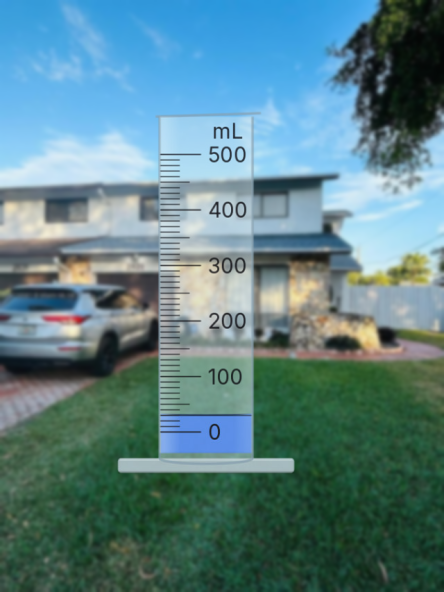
value=30 unit=mL
